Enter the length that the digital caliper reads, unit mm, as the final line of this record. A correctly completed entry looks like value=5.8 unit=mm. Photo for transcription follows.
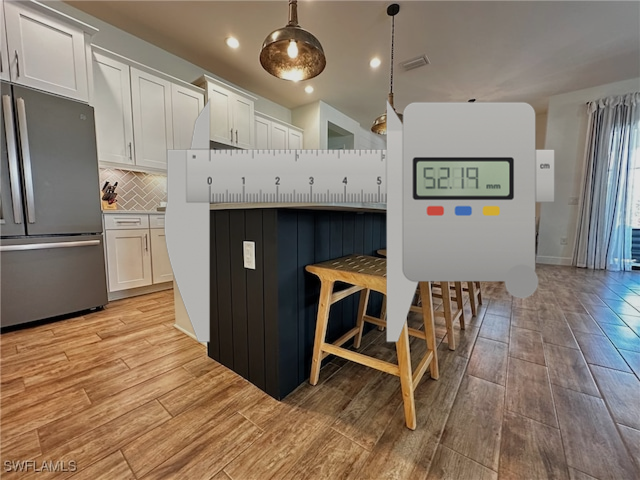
value=52.19 unit=mm
